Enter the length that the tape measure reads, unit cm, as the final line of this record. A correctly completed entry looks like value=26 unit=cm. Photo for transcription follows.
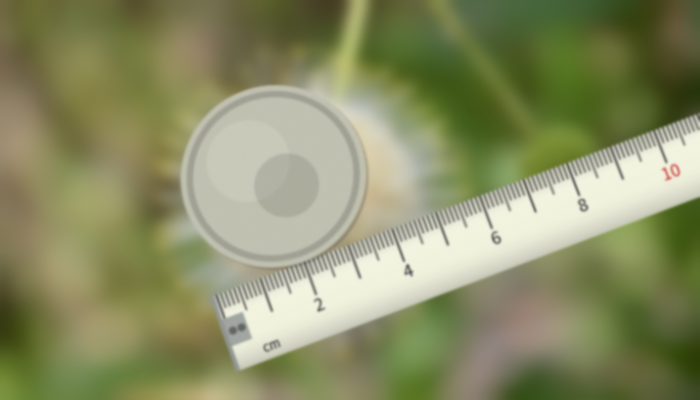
value=4 unit=cm
